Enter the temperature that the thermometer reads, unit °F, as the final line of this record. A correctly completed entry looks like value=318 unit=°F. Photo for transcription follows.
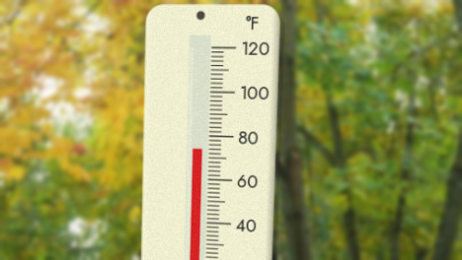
value=74 unit=°F
